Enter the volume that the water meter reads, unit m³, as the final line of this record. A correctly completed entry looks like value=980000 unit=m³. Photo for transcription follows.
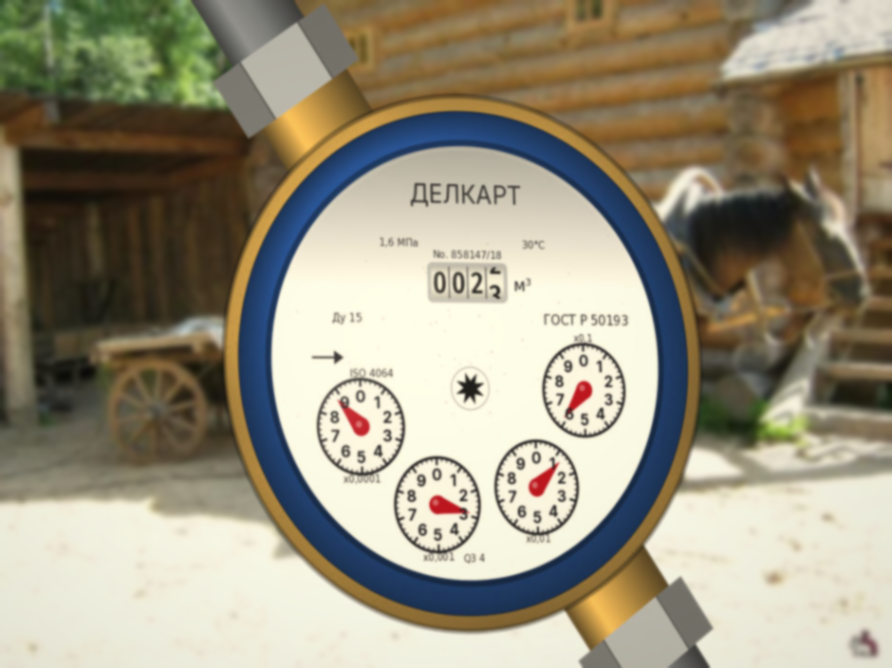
value=22.6128 unit=m³
